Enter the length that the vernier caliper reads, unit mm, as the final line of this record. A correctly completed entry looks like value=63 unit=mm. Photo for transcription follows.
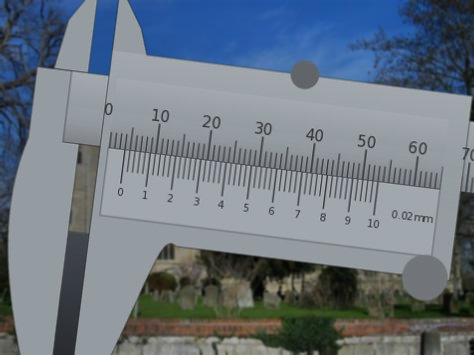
value=4.0 unit=mm
